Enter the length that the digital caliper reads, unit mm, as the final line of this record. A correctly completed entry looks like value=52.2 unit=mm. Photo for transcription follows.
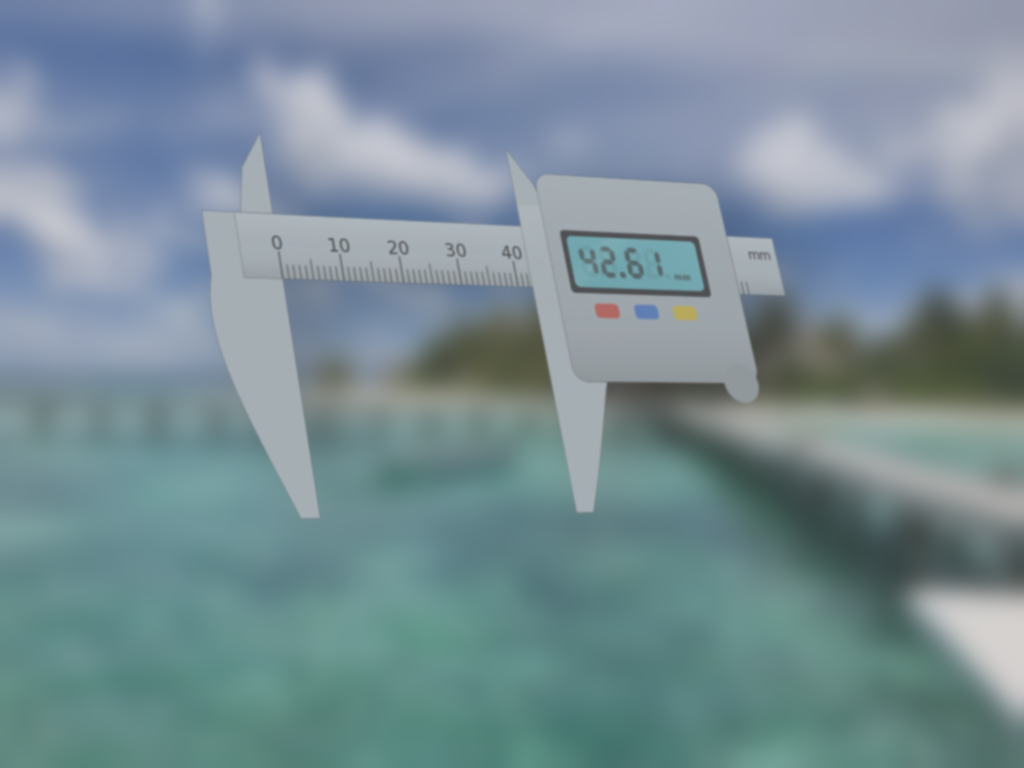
value=42.61 unit=mm
